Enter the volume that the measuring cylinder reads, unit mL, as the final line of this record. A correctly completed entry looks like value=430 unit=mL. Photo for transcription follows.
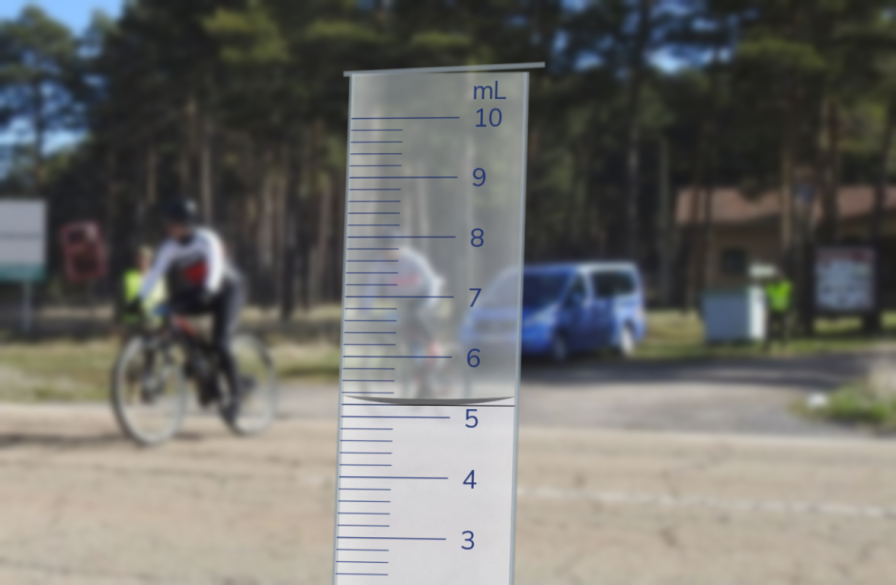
value=5.2 unit=mL
